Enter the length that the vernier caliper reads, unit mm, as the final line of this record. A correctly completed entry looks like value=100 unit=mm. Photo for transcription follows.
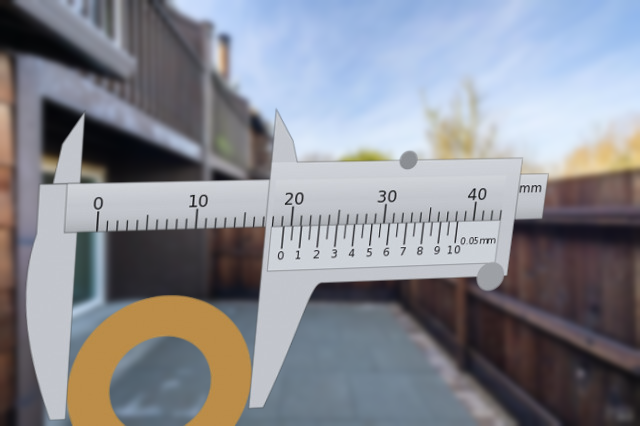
value=19.2 unit=mm
